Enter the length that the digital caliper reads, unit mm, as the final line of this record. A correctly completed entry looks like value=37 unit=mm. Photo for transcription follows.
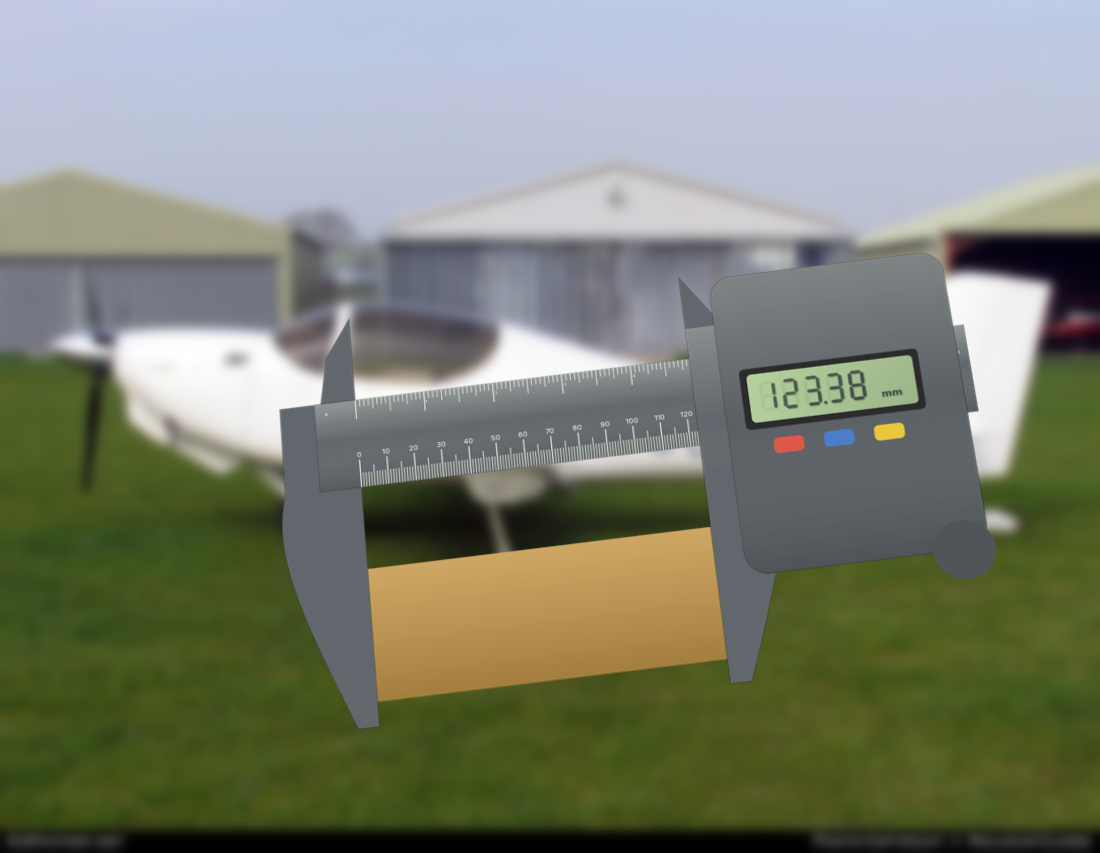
value=123.38 unit=mm
